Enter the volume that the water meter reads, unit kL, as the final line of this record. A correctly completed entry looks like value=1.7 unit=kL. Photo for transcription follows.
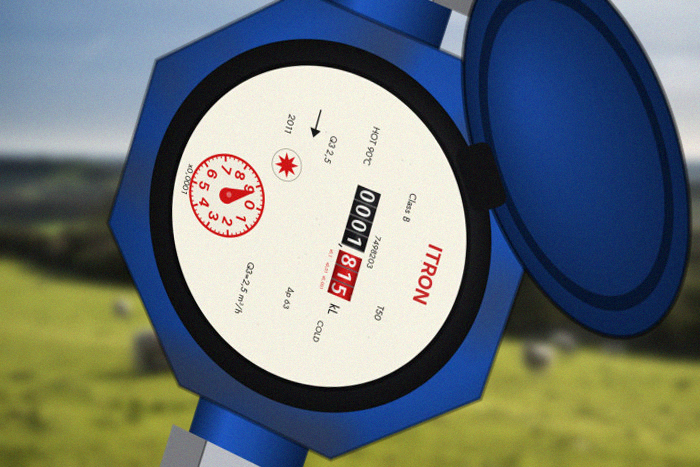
value=1.8149 unit=kL
